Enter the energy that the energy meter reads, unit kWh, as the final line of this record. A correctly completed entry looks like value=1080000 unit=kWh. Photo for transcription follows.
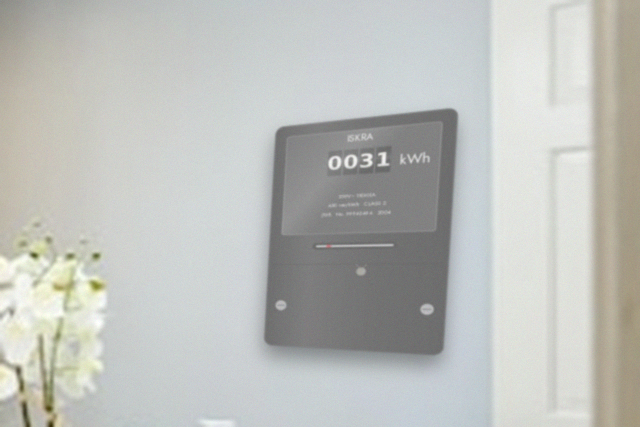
value=31 unit=kWh
